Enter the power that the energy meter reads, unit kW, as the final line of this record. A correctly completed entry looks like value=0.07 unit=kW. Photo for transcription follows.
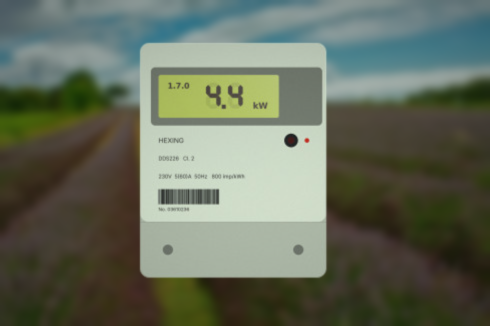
value=4.4 unit=kW
